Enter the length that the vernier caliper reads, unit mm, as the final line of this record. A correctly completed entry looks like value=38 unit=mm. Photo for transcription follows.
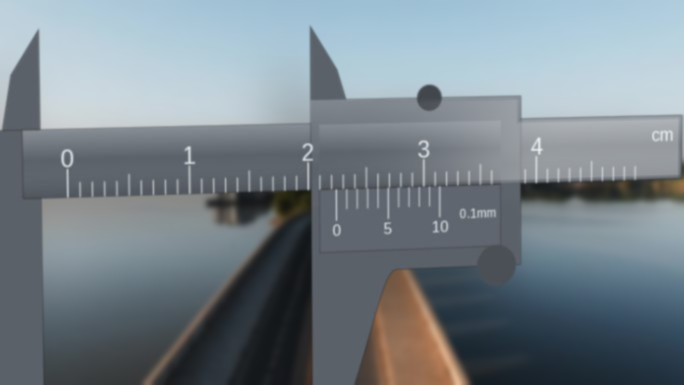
value=22.4 unit=mm
